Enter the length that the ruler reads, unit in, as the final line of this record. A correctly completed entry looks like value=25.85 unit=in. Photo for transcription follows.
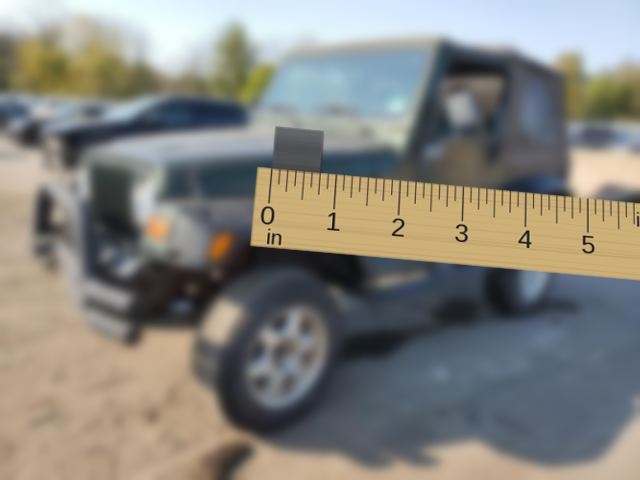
value=0.75 unit=in
